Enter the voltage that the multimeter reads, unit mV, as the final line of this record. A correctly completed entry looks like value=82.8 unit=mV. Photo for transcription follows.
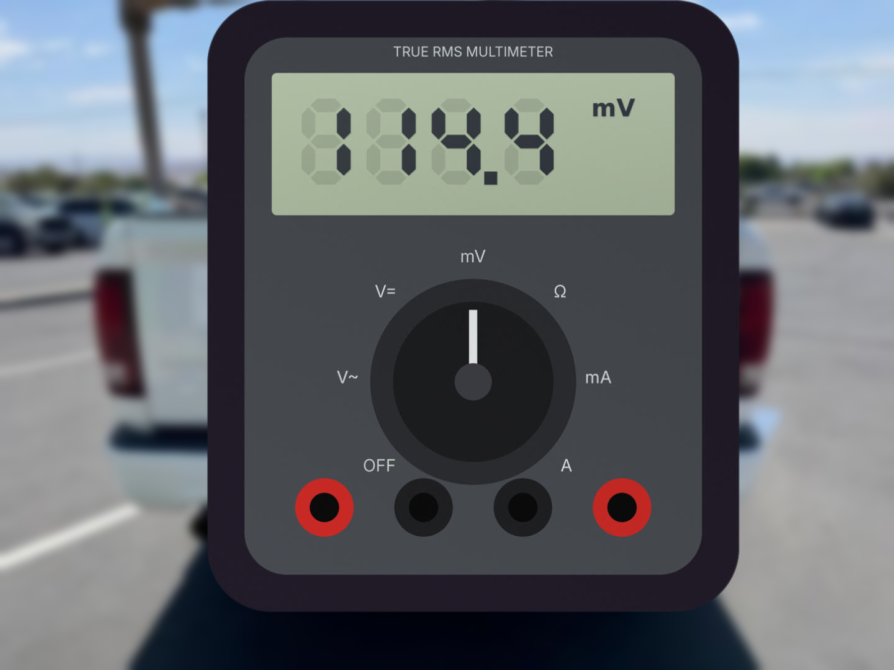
value=114.4 unit=mV
